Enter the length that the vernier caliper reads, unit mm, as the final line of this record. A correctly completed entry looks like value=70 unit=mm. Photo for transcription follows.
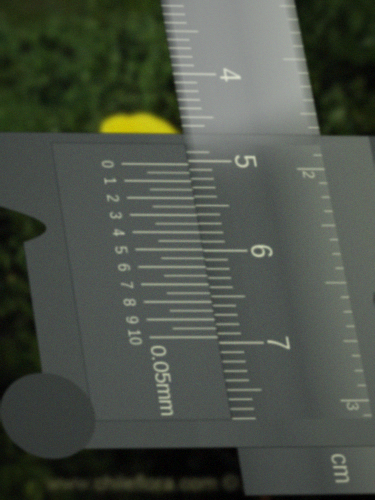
value=50.4 unit=mm
